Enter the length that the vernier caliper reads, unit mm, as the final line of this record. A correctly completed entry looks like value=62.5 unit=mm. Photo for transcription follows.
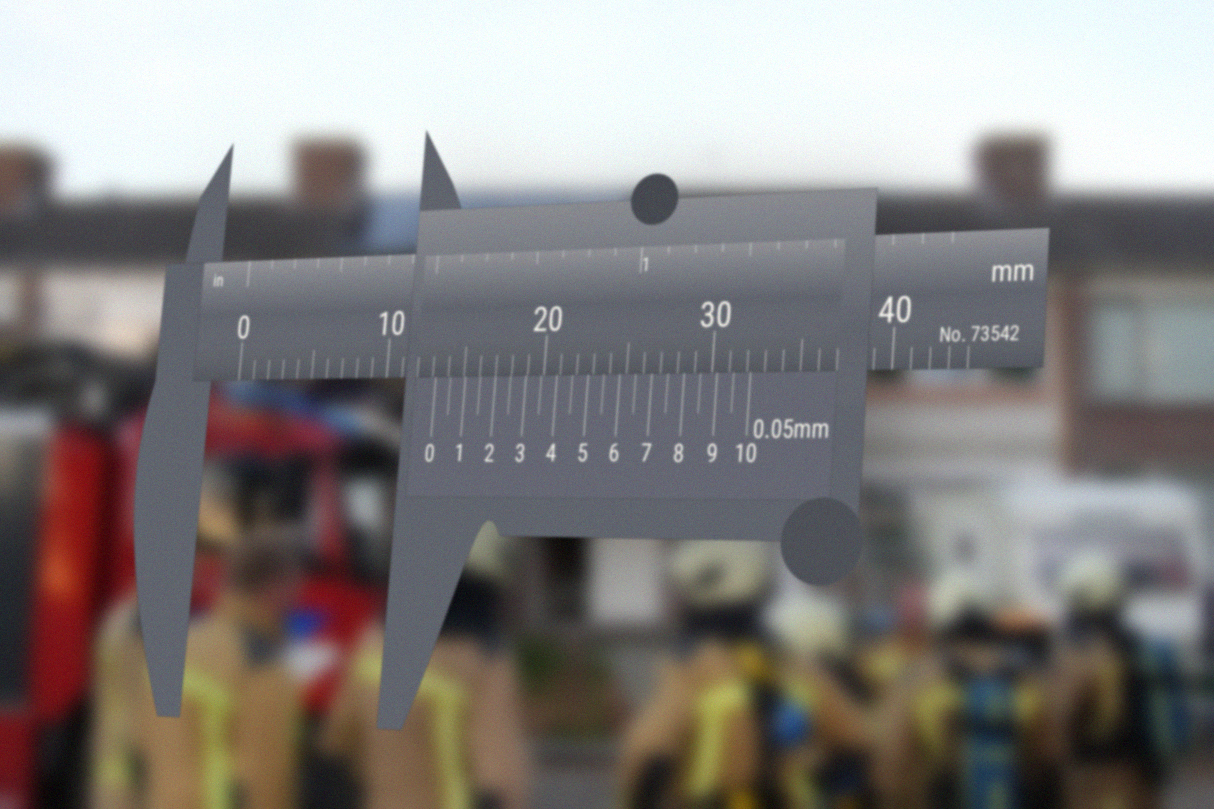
value=13.2 unit=mm
